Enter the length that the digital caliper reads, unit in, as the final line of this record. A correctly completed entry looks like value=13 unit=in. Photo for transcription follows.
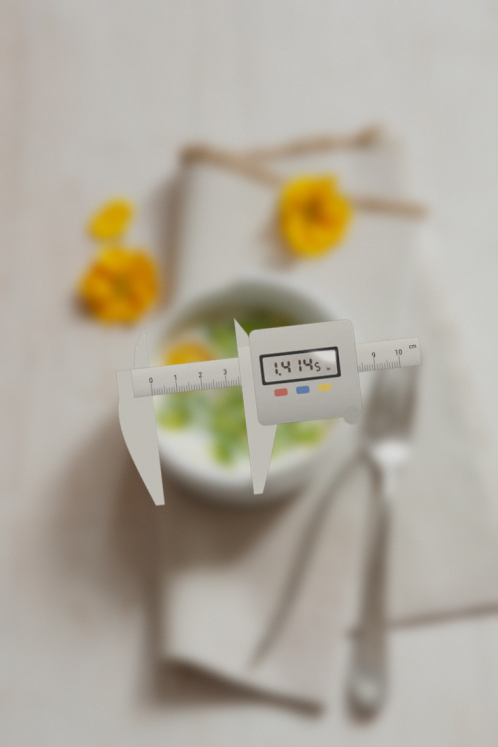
value=1.4145 unit=in
